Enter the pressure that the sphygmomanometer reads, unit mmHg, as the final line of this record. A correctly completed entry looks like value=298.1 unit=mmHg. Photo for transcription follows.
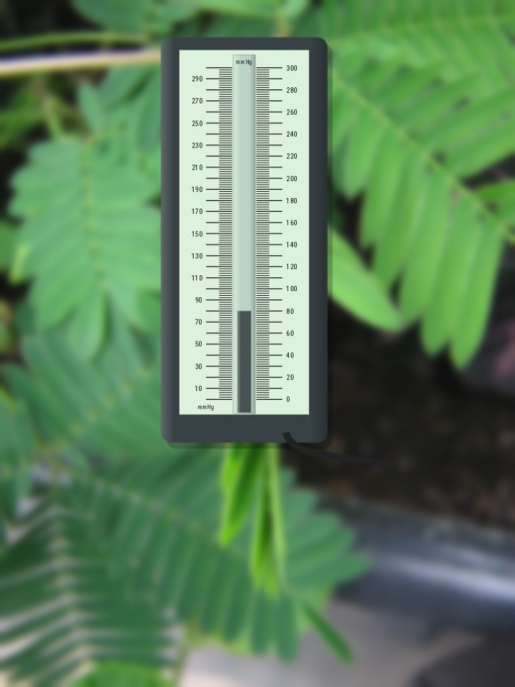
value=80 unit=mmHg
